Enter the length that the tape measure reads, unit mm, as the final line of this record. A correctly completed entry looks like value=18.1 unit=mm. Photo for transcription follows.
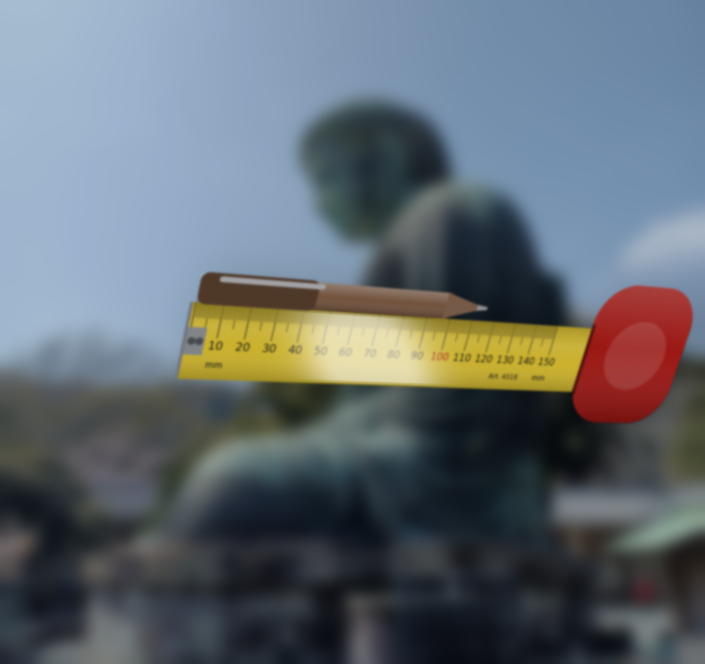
value=115 unit=mm
